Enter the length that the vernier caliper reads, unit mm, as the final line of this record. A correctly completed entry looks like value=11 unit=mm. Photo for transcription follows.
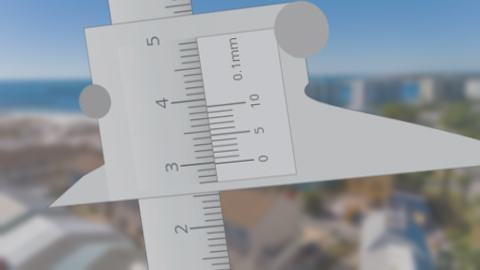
value=29.8 unit=mm
